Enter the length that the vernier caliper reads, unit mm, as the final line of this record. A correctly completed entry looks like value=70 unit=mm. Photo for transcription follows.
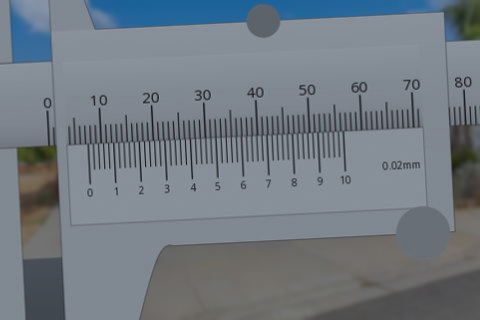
value=7.5 unit=mm
